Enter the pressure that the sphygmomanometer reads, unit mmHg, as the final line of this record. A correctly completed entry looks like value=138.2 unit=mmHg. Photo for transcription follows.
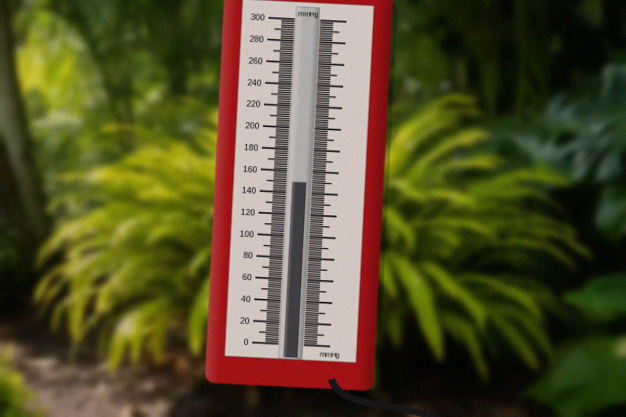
value=150 unit=mmHg
